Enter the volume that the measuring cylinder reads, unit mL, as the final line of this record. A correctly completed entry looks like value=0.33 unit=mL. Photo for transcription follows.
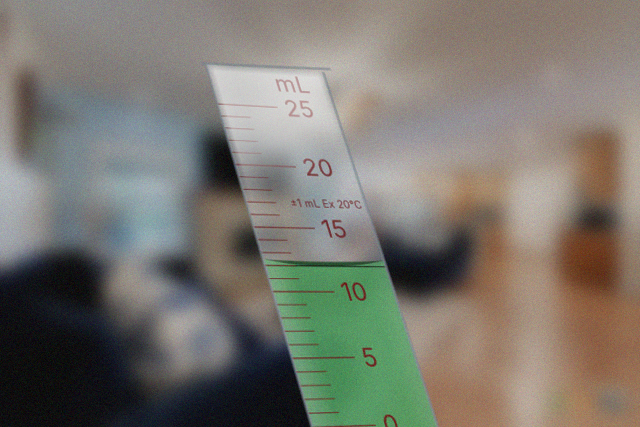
value=12 unit=mL
